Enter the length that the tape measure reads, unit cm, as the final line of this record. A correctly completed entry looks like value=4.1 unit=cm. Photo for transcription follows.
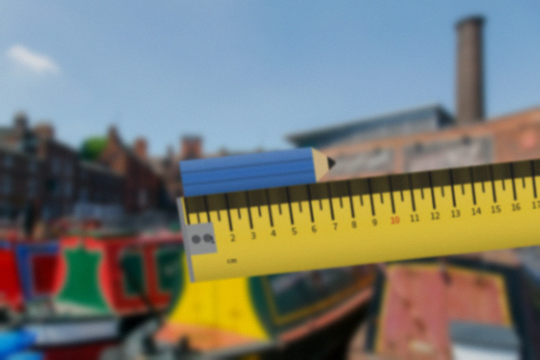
value=7.5 unit=cm
